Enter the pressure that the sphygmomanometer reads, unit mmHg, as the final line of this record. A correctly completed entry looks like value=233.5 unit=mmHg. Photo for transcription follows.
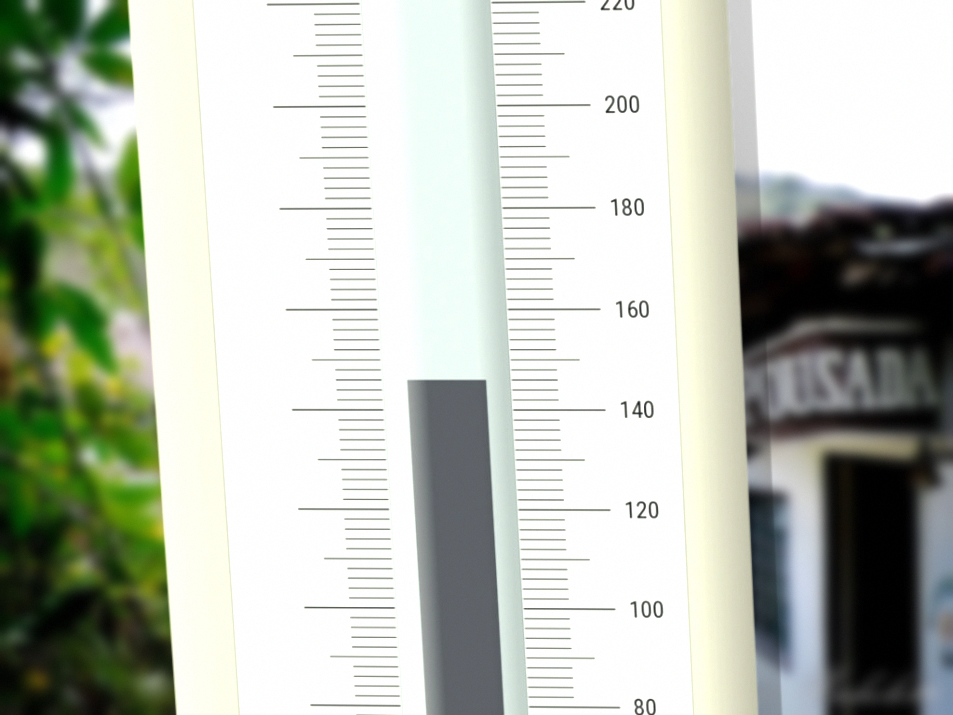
value=146 unit=mmHg
